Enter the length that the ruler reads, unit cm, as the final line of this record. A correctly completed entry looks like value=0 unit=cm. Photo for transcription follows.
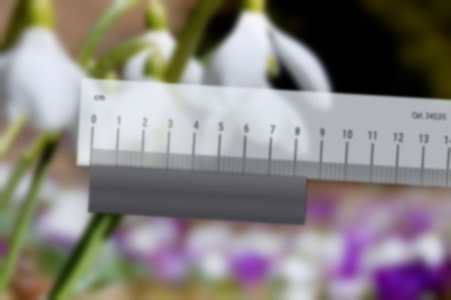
value=8.5 unit=cm
